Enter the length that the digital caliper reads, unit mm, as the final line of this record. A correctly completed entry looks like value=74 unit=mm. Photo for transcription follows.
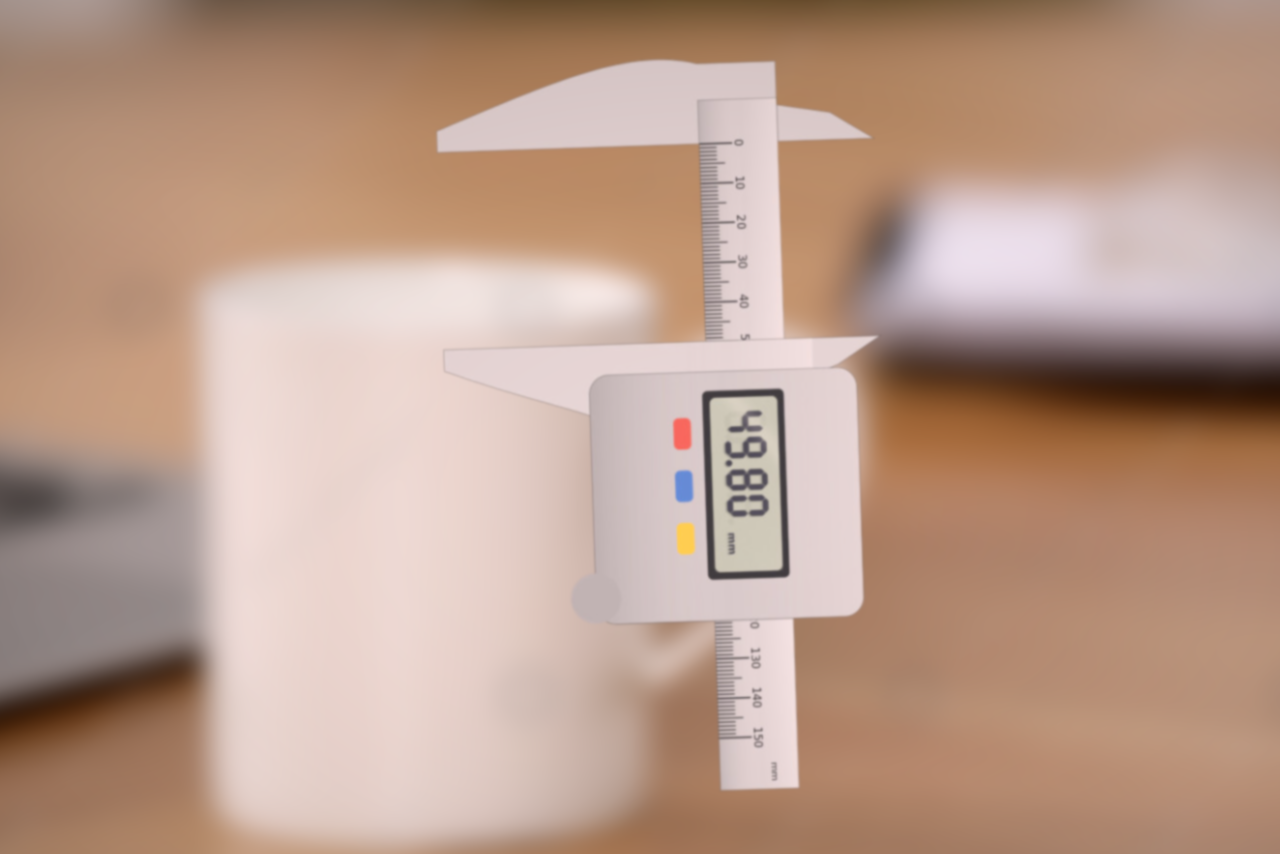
value=49.80 unit=mm
